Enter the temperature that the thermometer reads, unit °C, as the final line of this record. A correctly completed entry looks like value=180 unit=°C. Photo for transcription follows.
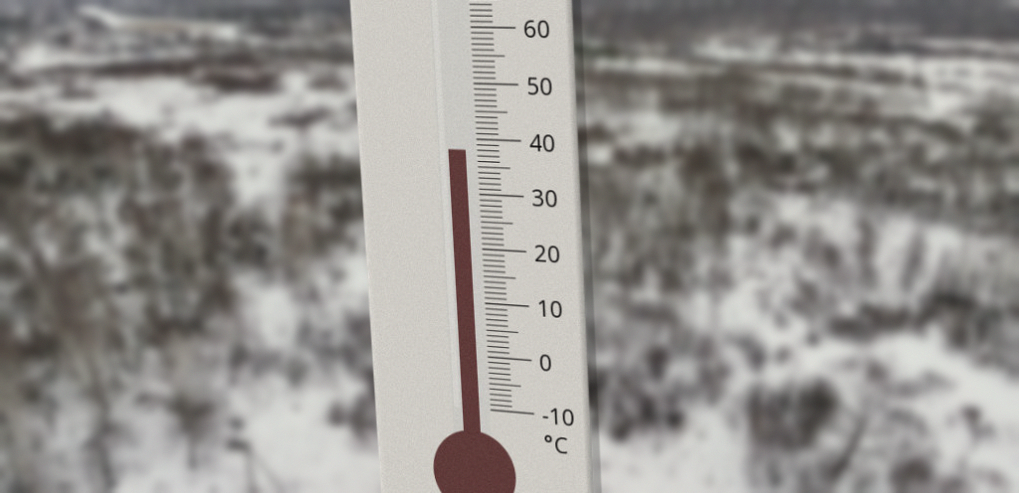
value=38 unit=°C
